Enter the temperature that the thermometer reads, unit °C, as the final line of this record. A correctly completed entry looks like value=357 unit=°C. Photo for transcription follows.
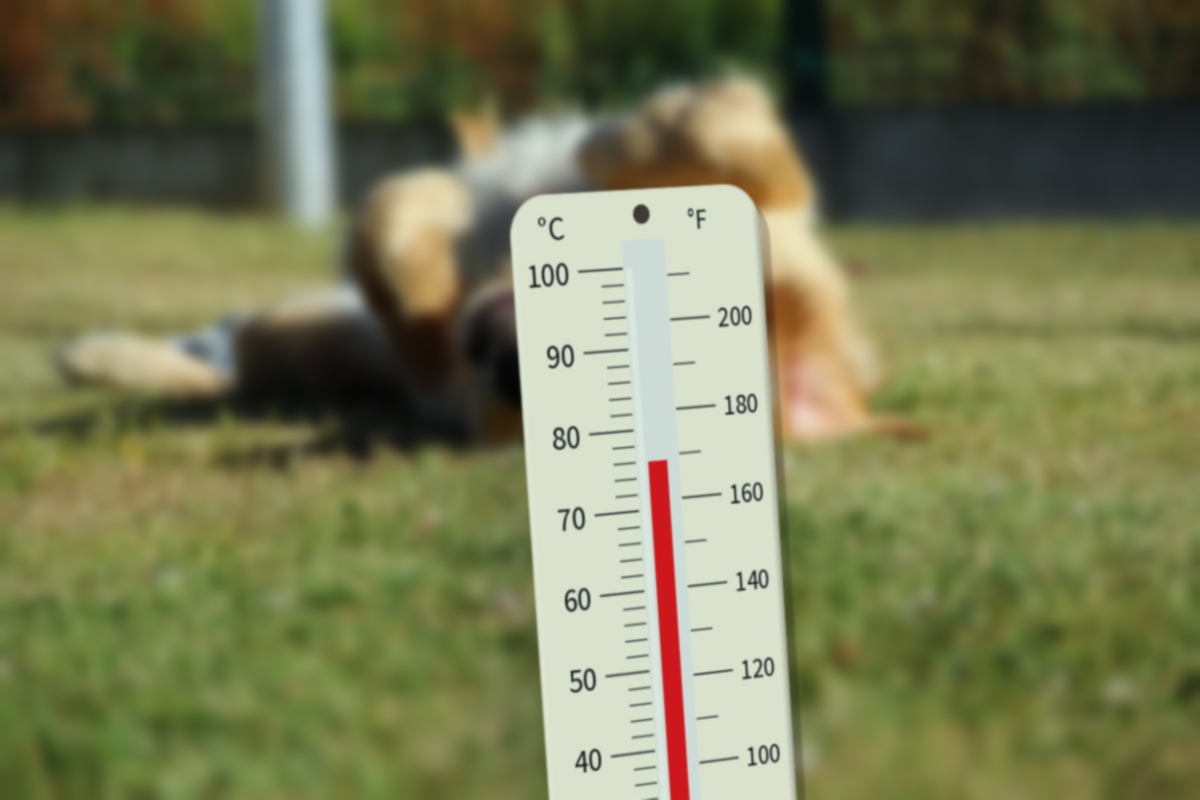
value=76 unit=°C
